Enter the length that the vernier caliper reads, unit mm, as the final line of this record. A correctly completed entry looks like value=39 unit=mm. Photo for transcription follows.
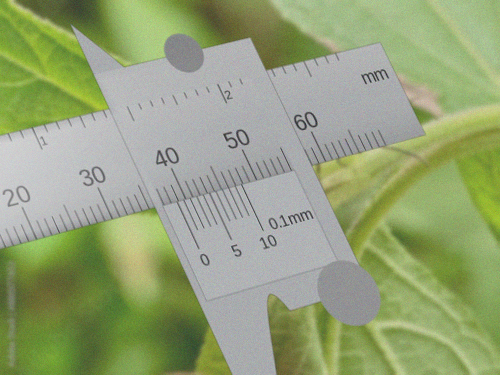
value=38.8 unit=mm
